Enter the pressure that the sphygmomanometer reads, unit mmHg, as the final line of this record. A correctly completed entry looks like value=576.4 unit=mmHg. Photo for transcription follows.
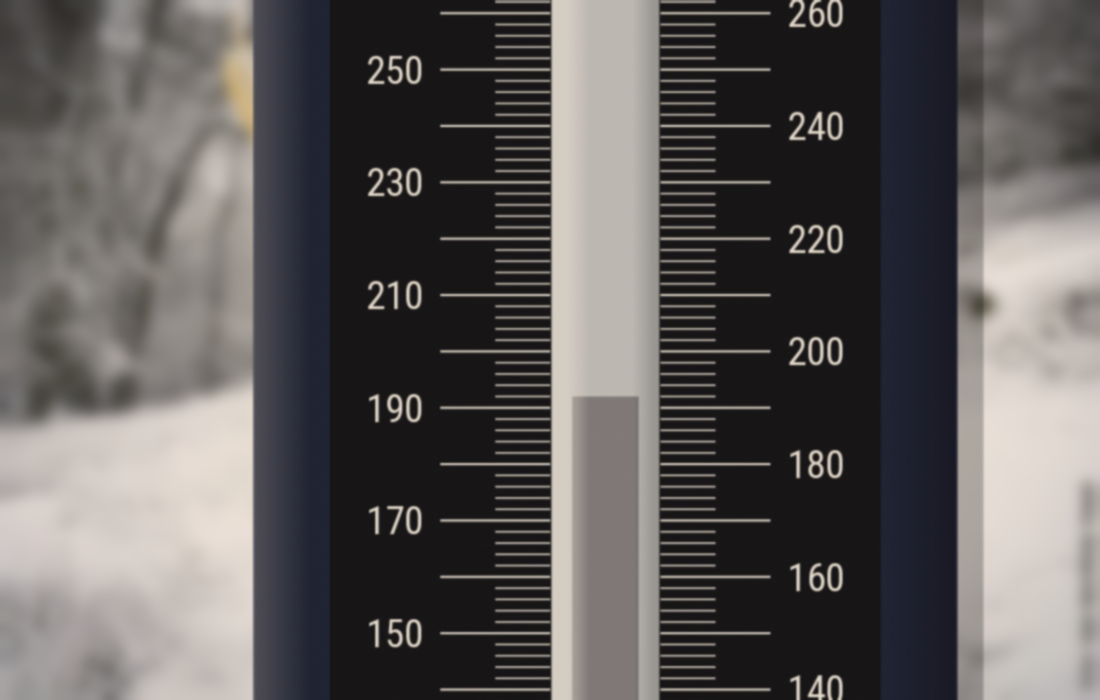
value=192 unit=mmHg
